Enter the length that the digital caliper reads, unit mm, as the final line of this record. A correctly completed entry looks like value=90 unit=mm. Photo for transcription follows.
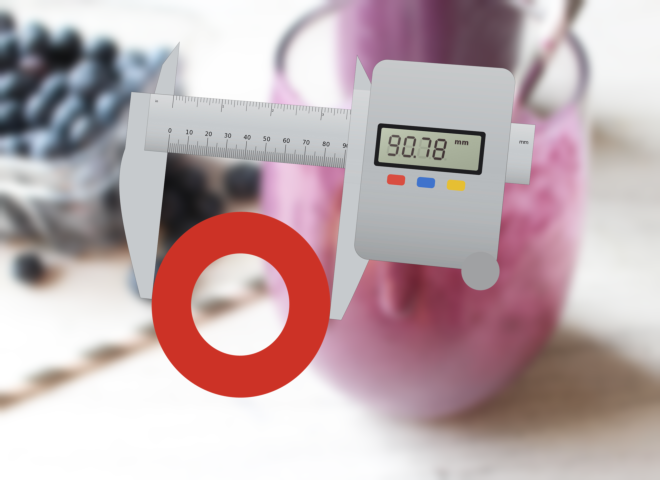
value=90.78 unit=mm
